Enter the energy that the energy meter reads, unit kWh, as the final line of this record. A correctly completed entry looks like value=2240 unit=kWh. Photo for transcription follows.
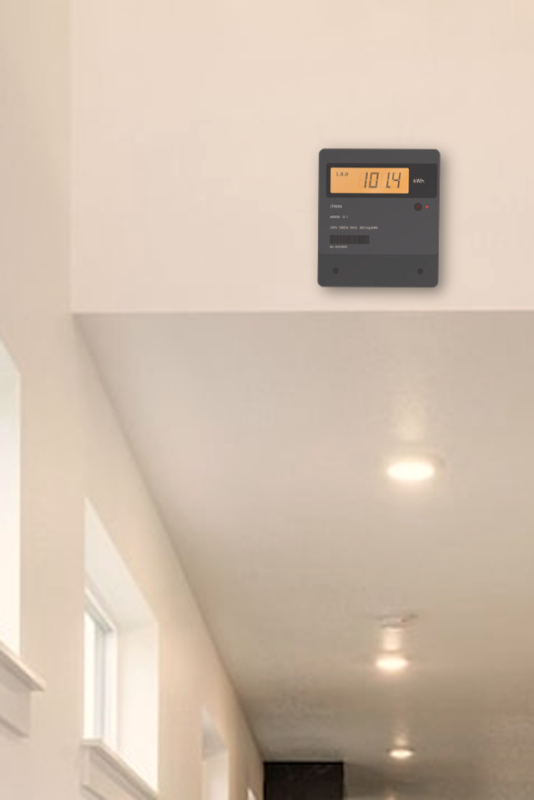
value=101.4 unit=kWh
